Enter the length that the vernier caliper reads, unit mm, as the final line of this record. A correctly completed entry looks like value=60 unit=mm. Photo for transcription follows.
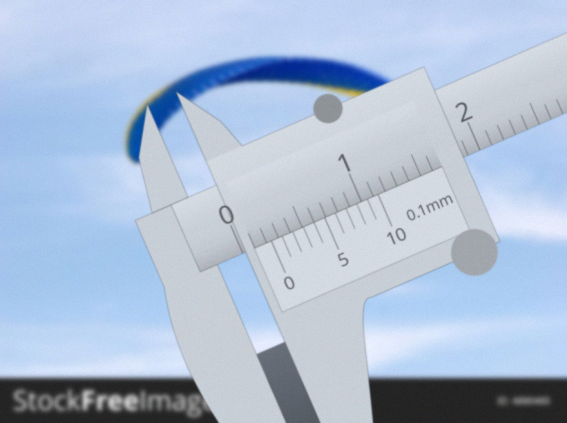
value=2.4 unit=mm
